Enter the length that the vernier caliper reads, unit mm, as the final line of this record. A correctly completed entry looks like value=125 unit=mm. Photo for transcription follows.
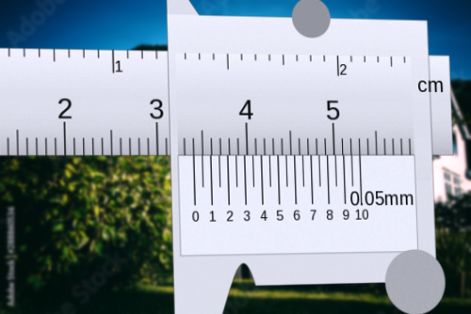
value=34.0 unit=mm
